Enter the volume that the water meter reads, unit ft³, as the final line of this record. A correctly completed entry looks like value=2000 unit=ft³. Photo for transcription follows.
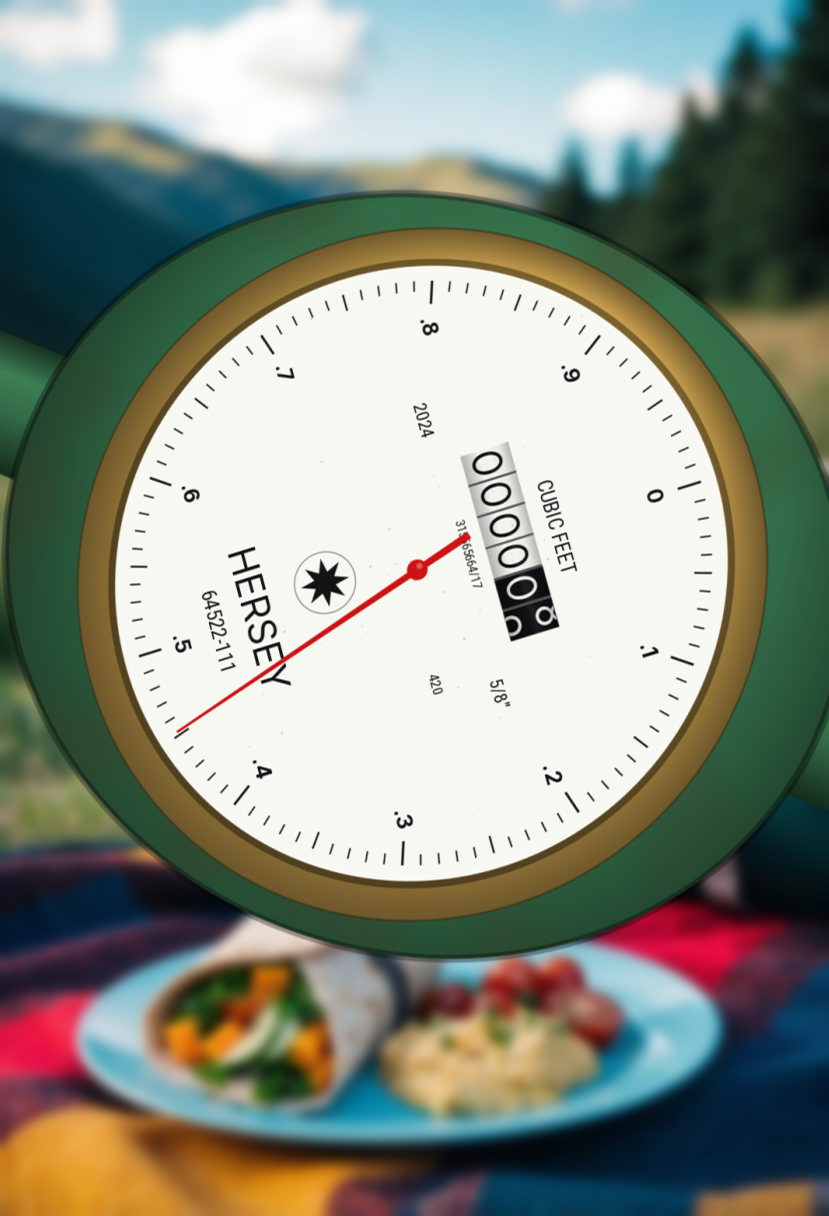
value=8.45 unit=ft³
